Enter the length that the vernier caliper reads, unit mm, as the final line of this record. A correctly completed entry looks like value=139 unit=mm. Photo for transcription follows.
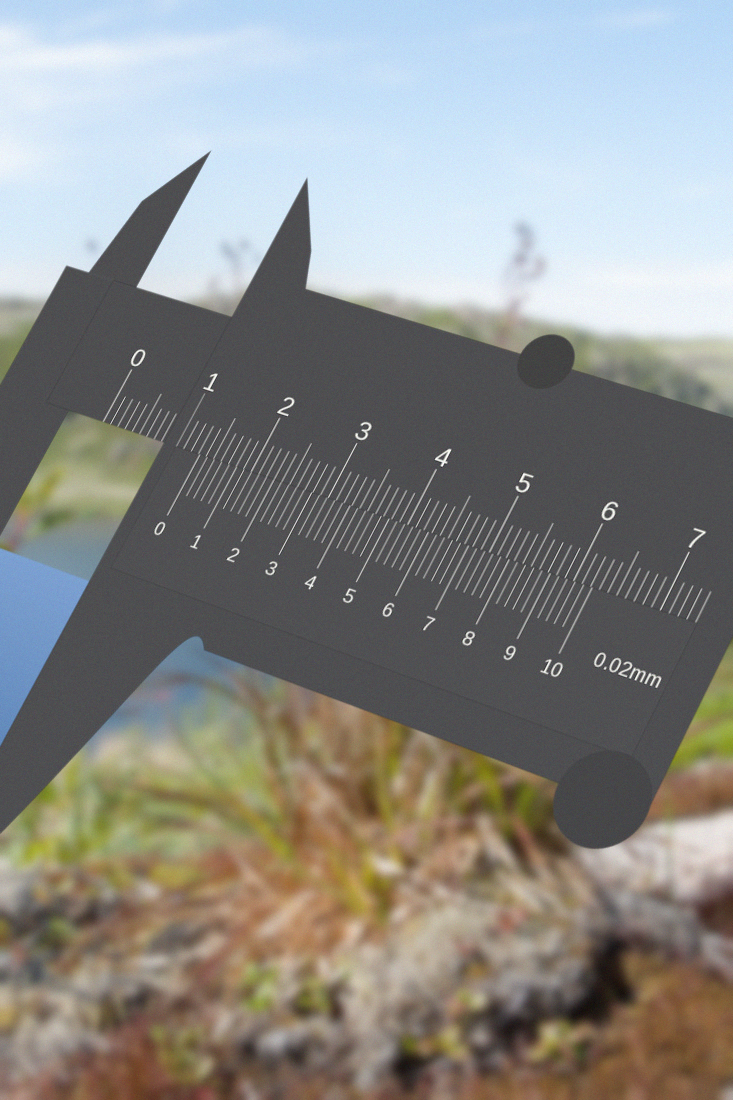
value=13.2 unit=mm
